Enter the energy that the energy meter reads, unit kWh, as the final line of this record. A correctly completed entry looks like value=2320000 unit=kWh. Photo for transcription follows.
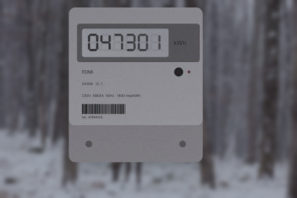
value=47301 unit=kWh
